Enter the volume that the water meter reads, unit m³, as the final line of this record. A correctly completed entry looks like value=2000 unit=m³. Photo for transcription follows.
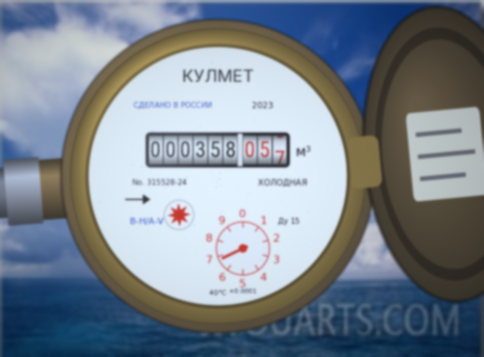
value=358.0566 unit=m³
